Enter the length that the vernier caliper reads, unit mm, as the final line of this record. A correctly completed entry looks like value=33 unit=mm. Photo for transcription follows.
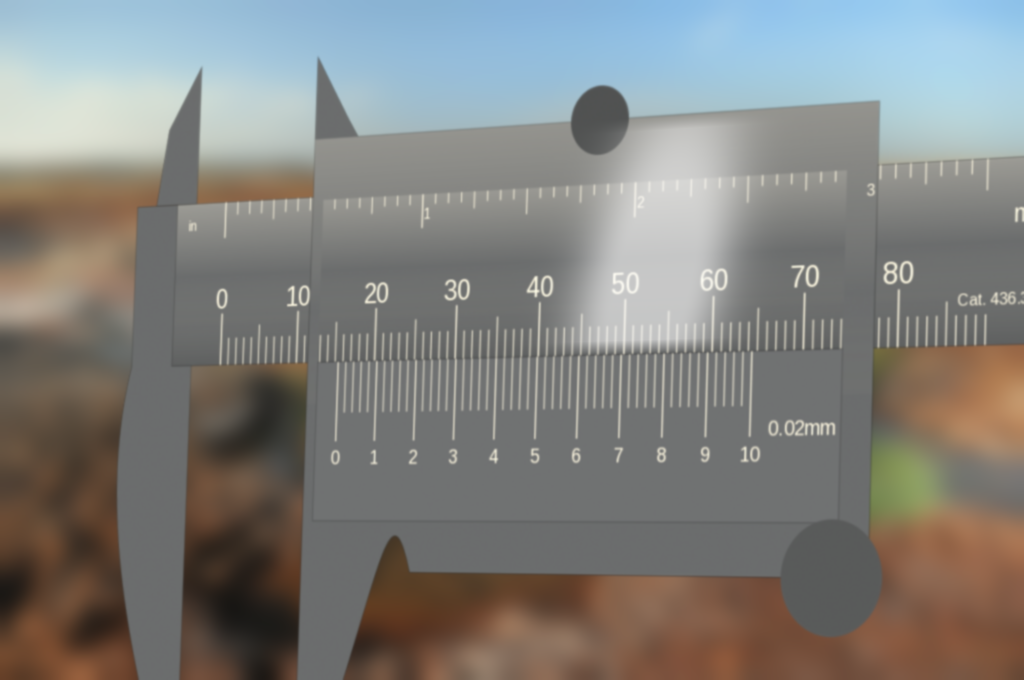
value=15.4 unit=mm
